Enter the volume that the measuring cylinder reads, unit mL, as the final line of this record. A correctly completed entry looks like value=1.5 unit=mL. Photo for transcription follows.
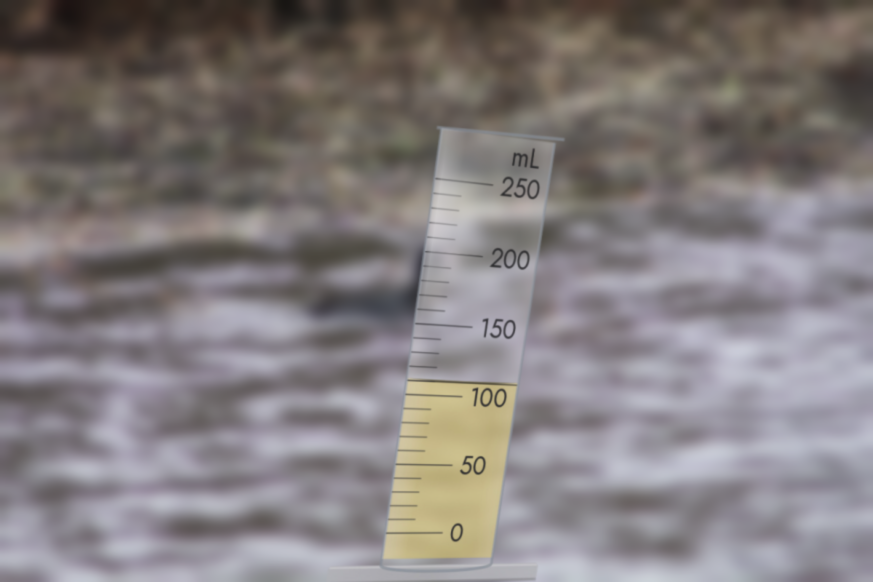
value=110 unit=mL
